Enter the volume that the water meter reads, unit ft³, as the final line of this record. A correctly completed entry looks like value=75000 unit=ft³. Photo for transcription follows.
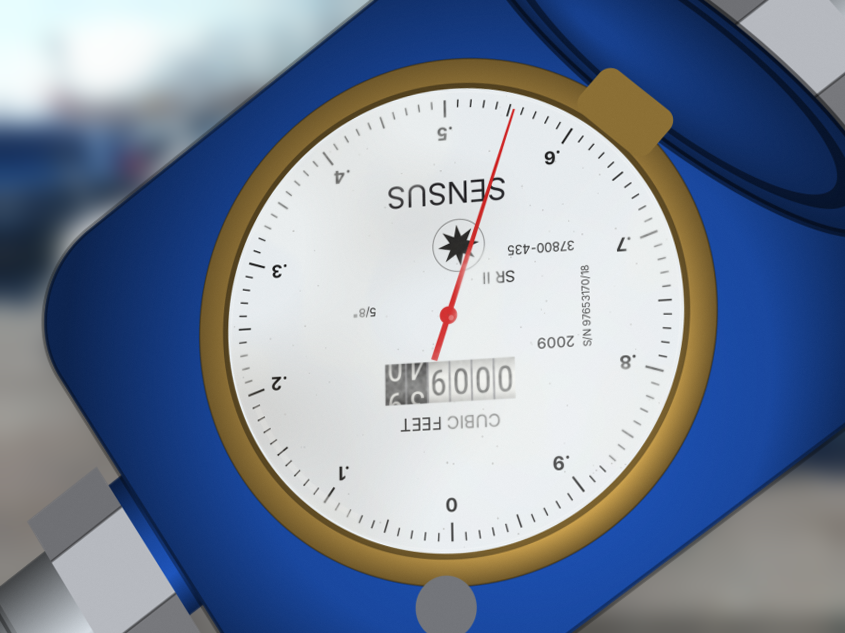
value=939.55 unit=ft³
